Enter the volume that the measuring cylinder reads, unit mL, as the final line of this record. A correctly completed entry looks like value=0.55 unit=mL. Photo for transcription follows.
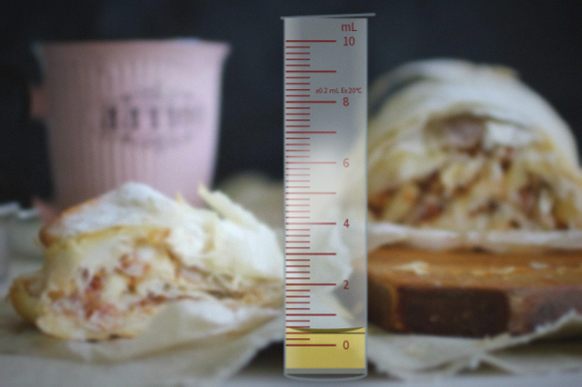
value=0.4 unit=mL
